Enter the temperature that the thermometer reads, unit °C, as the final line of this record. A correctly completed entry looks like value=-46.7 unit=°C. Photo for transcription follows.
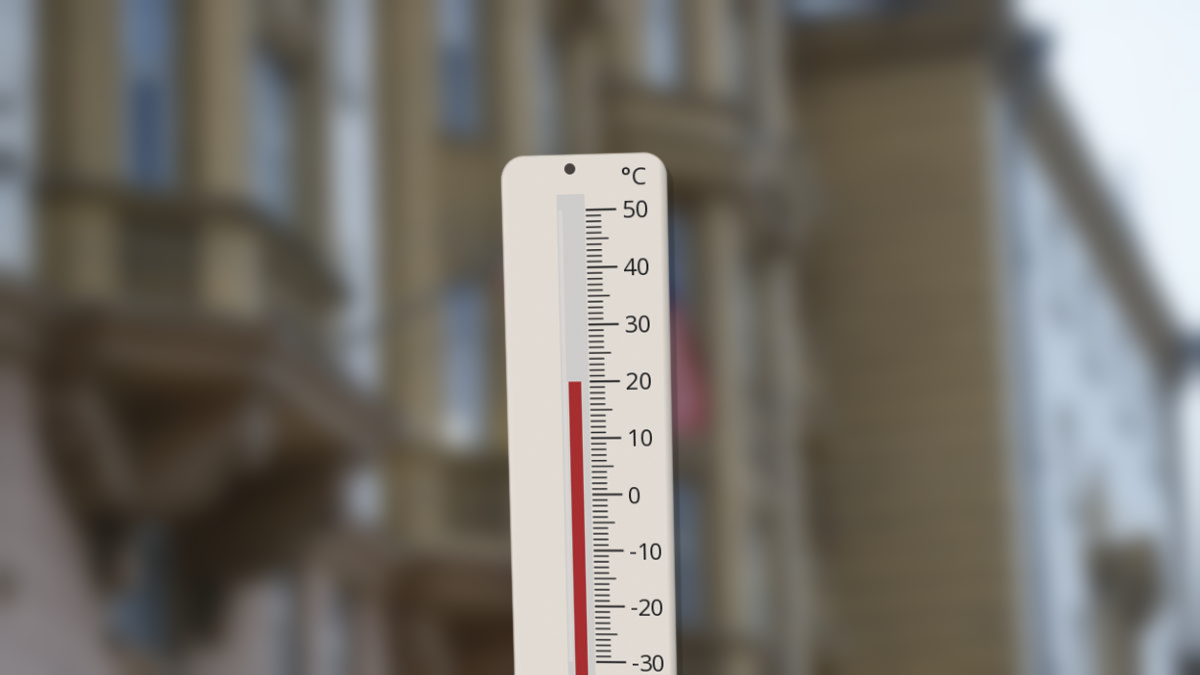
value=20 unit=°C
